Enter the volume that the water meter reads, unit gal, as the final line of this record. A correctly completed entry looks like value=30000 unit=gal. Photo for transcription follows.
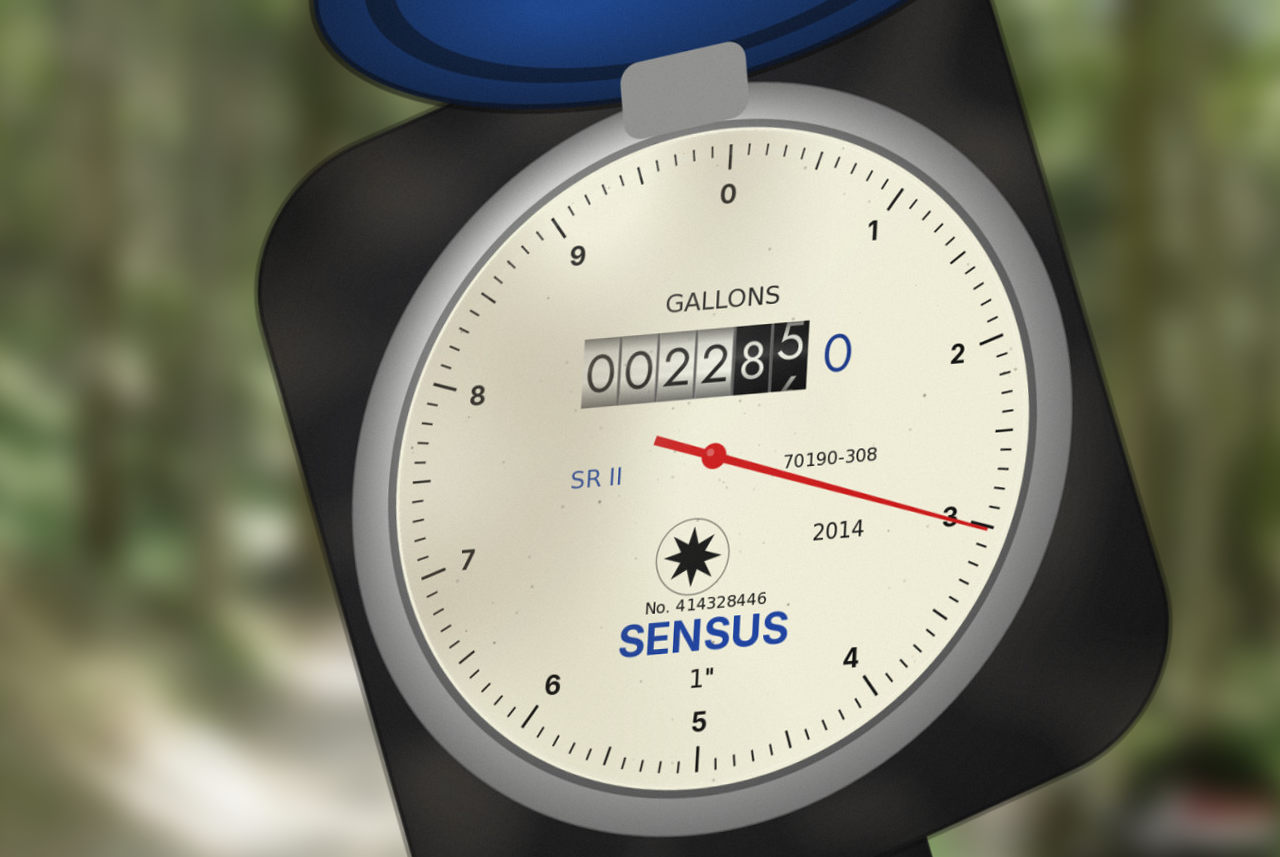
value=22853.0 unit=gal
